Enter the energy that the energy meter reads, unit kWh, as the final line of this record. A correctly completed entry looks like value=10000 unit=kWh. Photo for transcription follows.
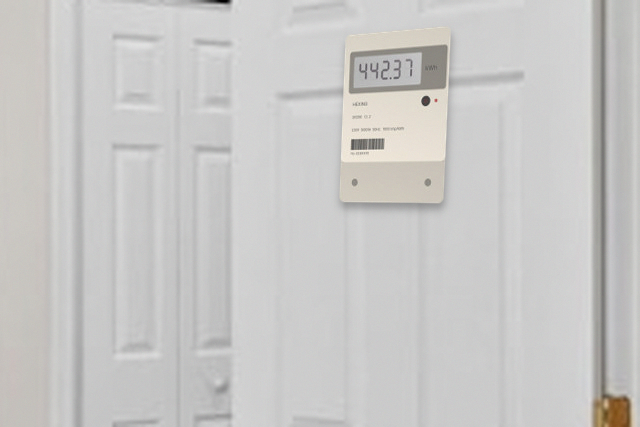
value=442.37 unit=kWh
